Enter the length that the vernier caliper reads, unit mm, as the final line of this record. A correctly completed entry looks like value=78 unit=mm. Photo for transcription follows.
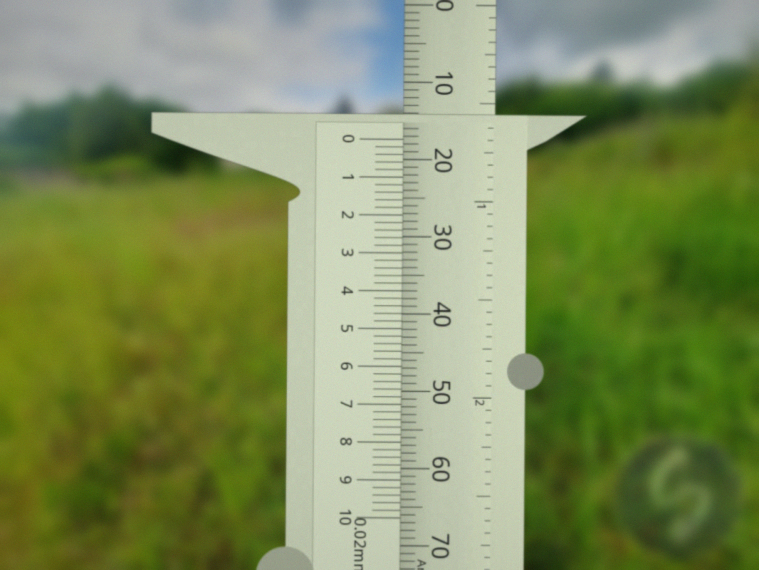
value=17.4 unit=mm
